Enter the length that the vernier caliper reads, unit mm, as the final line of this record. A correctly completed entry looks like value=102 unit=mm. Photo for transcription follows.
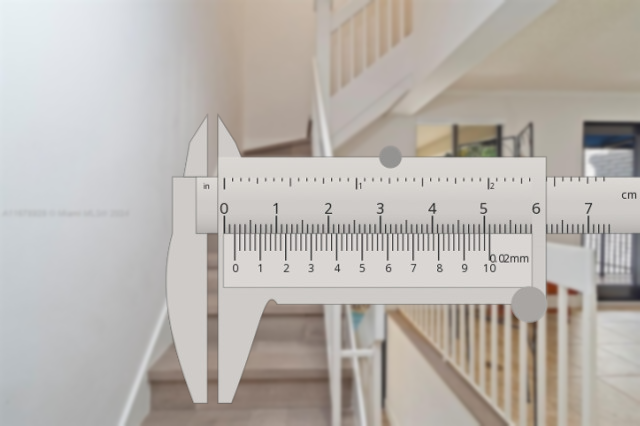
value=2.0 unit=mm
